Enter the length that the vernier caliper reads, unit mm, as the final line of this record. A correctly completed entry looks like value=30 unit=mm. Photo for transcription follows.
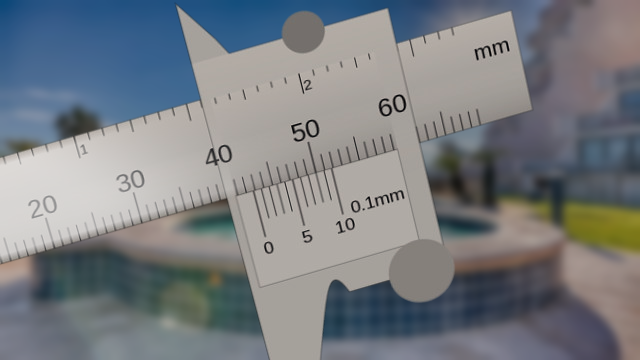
value=42.8 unit=mm
